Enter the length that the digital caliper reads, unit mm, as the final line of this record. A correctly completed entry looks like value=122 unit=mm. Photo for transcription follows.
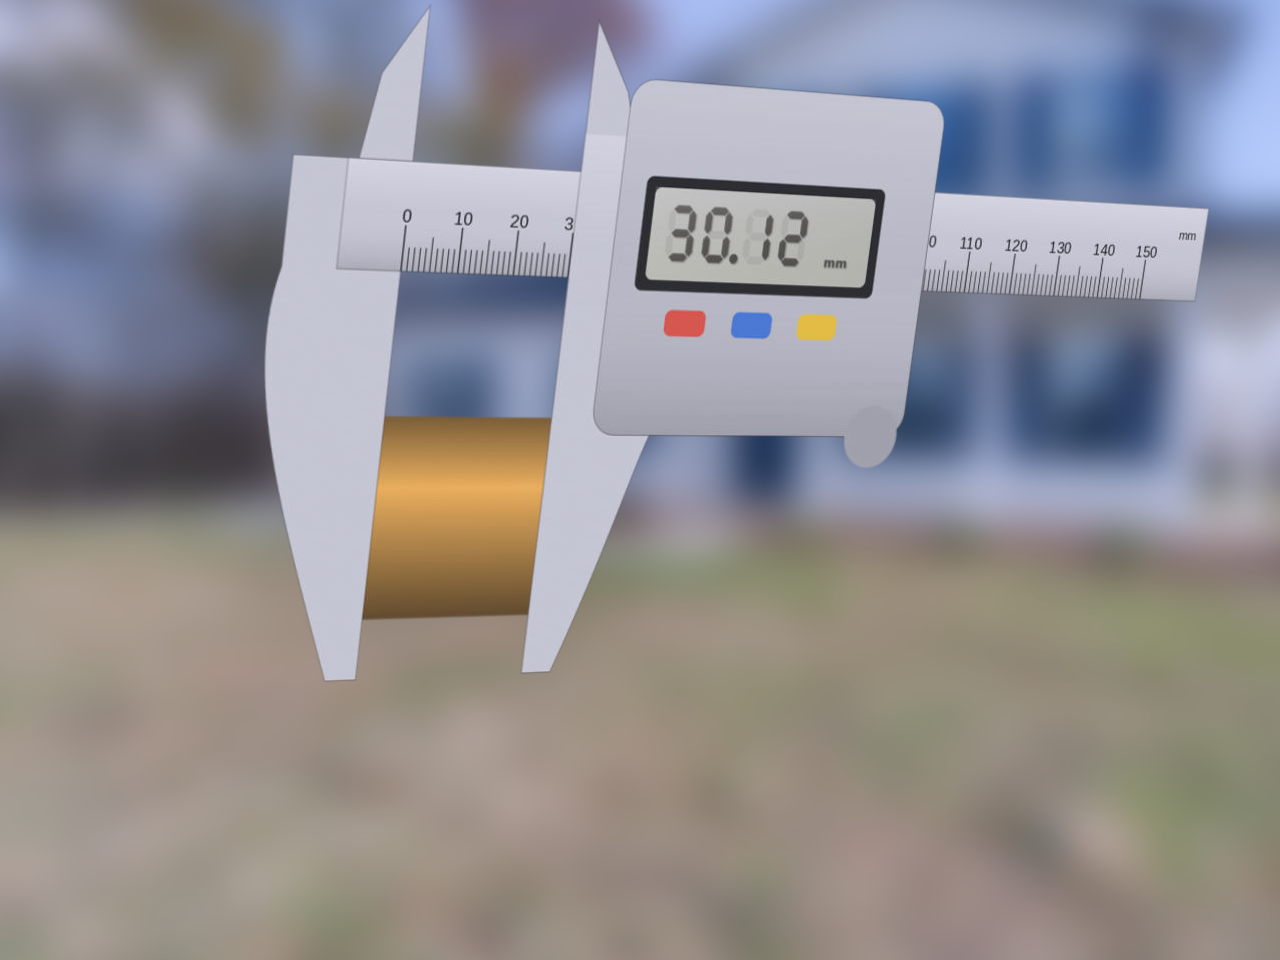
value=30.12 unit=mm
